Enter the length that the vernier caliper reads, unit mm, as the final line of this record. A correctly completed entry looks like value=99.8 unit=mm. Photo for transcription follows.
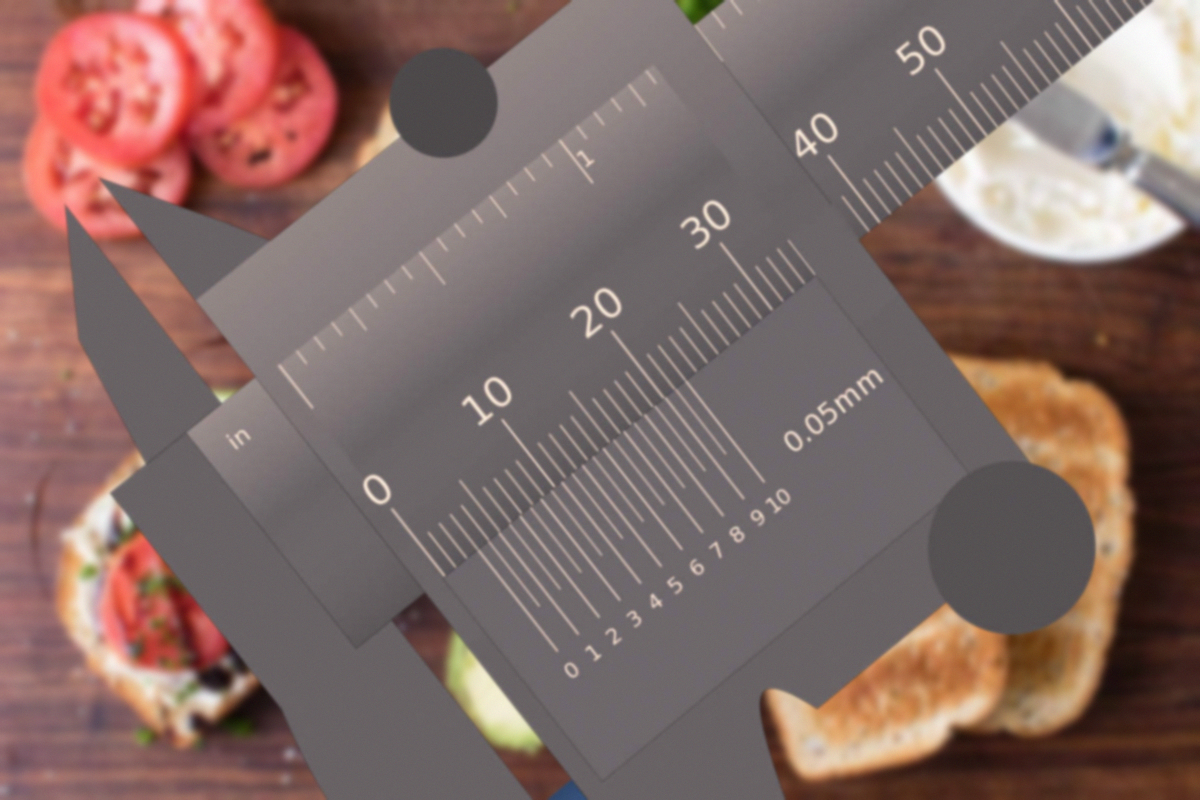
value=3.0 unit=mm
